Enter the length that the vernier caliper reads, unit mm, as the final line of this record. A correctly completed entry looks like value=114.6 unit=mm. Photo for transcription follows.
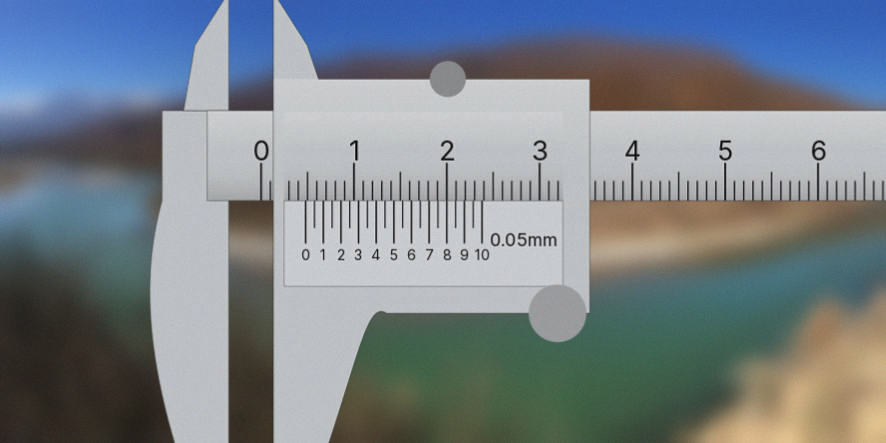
value=4.8 unit=mm
